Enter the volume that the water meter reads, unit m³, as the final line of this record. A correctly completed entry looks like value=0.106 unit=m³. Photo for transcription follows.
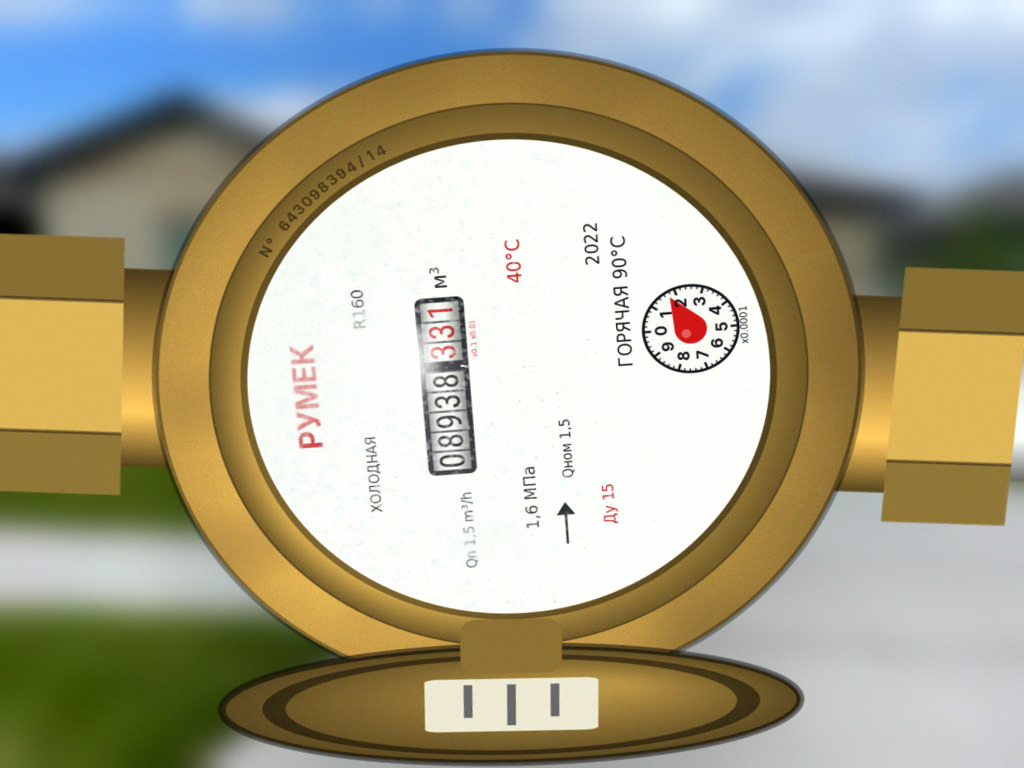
value=8938.3311 unit=m³
